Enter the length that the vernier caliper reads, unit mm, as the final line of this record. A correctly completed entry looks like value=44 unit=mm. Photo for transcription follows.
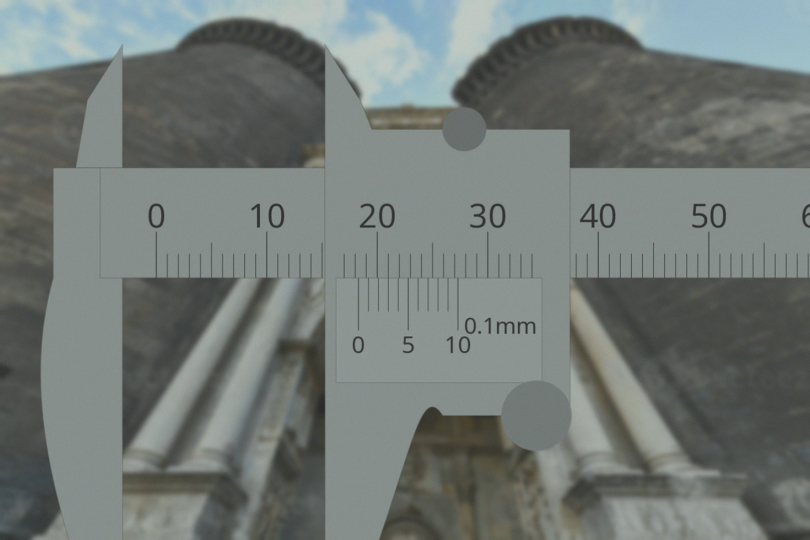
value=18.3 unit=mm
